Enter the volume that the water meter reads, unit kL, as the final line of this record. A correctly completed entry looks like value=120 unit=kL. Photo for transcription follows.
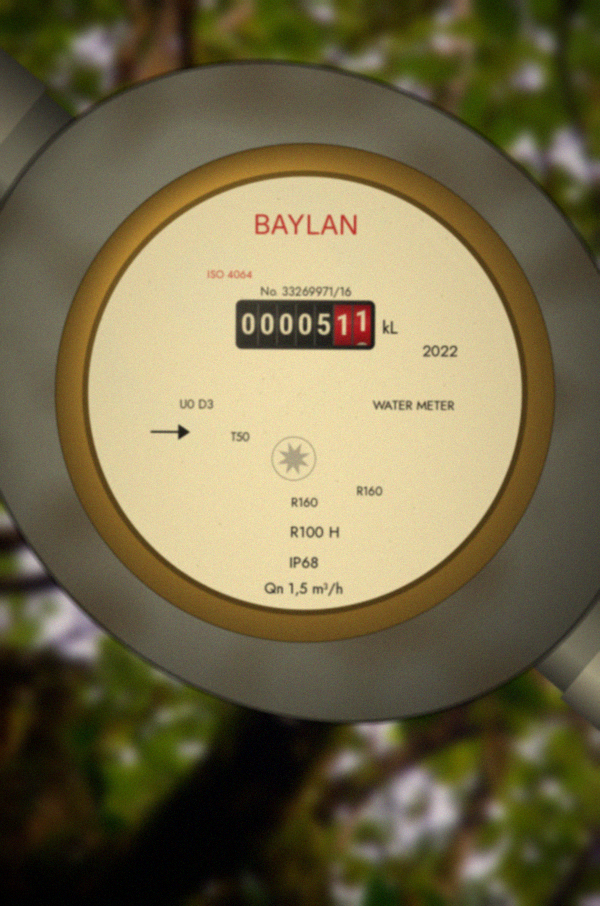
value=5.11 unit=kL
